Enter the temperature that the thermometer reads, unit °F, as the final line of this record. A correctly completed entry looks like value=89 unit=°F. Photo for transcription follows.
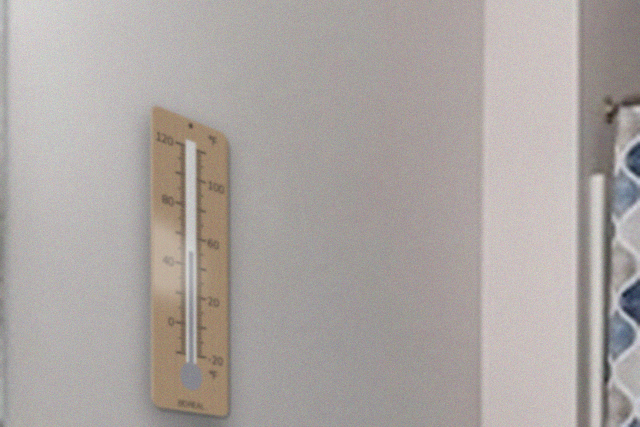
value=50 unit=°F
